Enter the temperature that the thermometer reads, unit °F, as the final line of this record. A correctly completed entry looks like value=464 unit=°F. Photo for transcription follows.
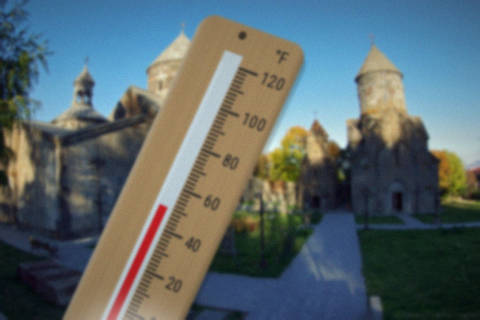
value=50 unit=°F
